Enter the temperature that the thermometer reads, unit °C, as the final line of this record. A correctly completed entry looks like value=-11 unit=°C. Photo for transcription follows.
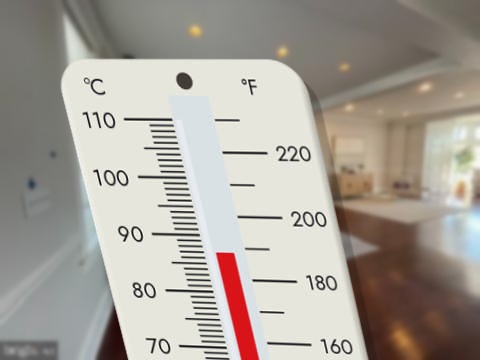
value=87 unit=°C
